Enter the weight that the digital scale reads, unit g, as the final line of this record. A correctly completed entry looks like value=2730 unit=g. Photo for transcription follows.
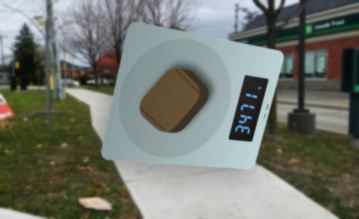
value=3471 unit=g
